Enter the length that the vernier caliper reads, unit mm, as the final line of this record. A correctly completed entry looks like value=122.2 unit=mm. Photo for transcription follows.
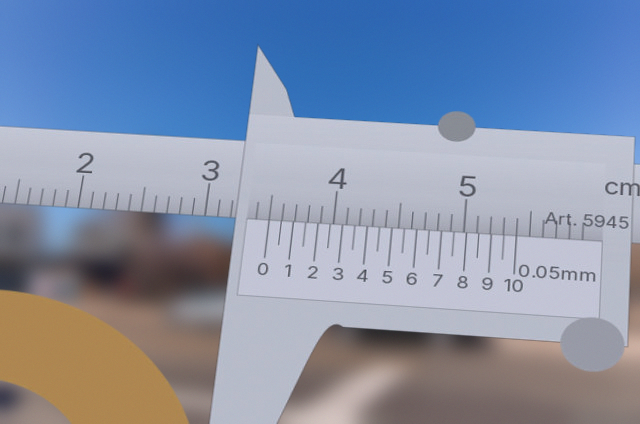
value=35.0 unit=mm
